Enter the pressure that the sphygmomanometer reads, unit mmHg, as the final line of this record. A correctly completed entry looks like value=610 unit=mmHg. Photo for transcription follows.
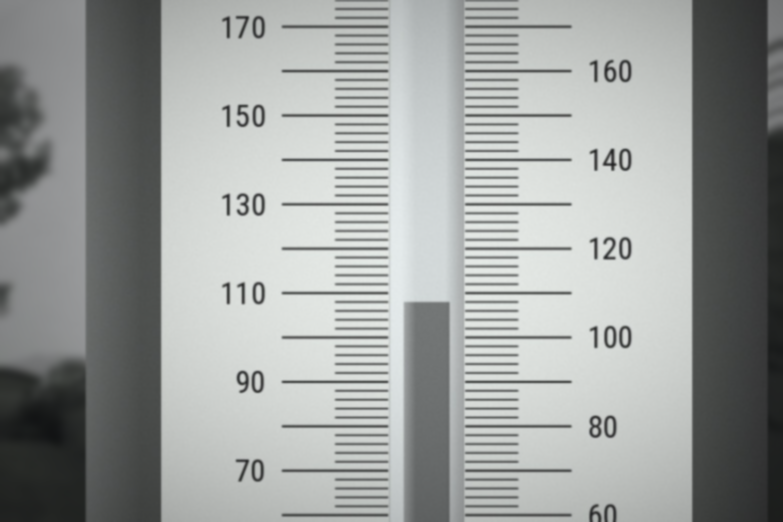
value=108 unit=mmHg
